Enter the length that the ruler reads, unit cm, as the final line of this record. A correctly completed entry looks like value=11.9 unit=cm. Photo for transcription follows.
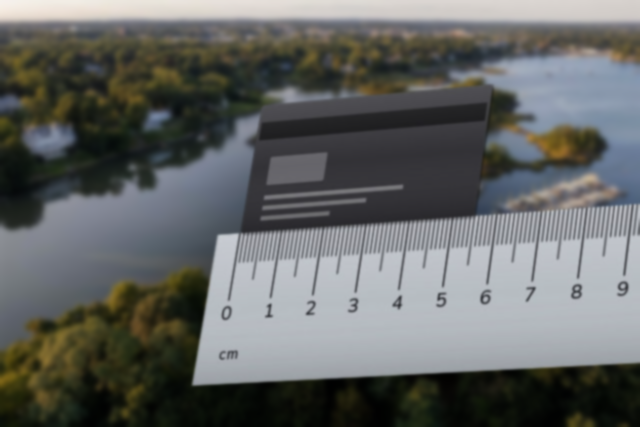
value=5.5 unit=cm
